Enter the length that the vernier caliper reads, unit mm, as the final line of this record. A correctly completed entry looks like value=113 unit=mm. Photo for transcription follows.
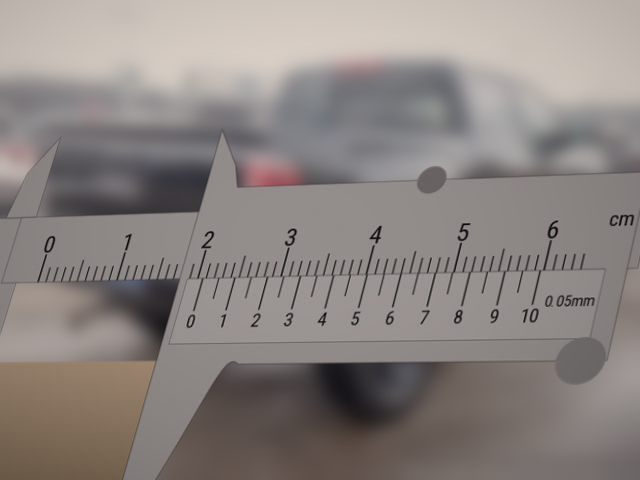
value=20.6 unit=mm
